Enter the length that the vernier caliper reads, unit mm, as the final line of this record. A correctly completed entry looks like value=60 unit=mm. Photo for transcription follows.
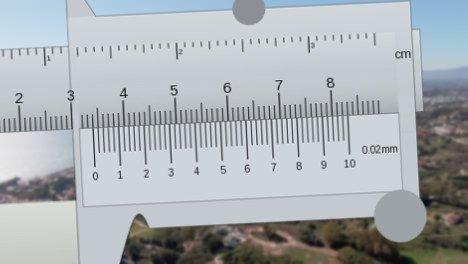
value=34.0 unit=mm
